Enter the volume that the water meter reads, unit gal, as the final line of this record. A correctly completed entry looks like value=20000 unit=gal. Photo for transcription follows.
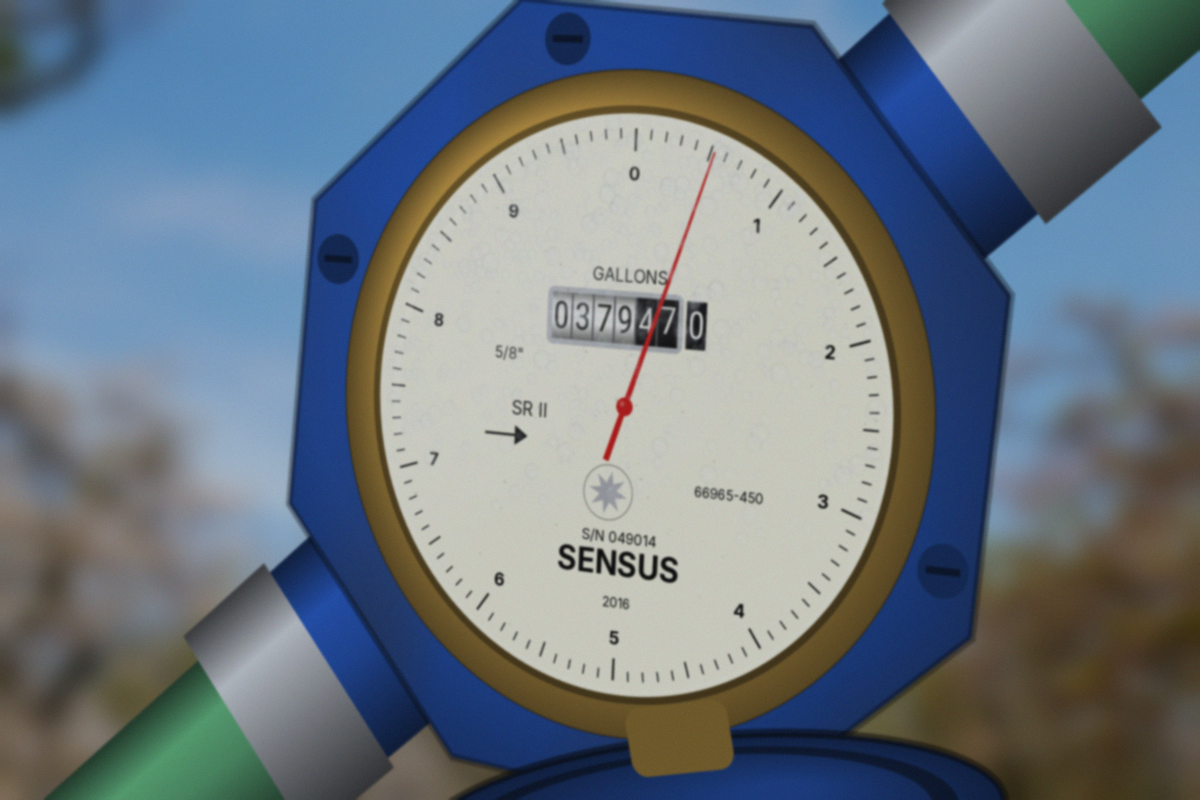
value=379470.5 unit=gal
